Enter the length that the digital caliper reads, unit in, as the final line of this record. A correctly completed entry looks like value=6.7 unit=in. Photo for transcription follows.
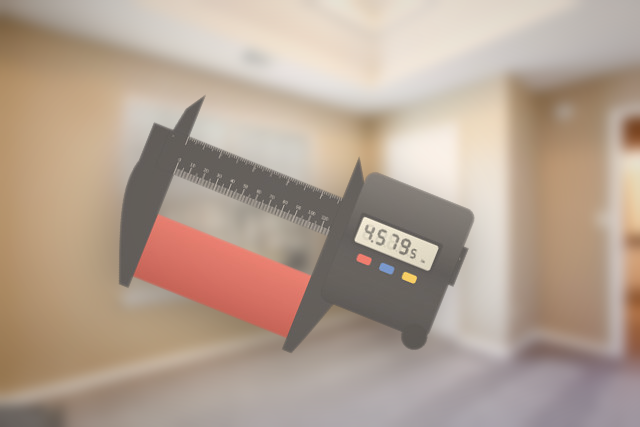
value=4.5795 unit=in
